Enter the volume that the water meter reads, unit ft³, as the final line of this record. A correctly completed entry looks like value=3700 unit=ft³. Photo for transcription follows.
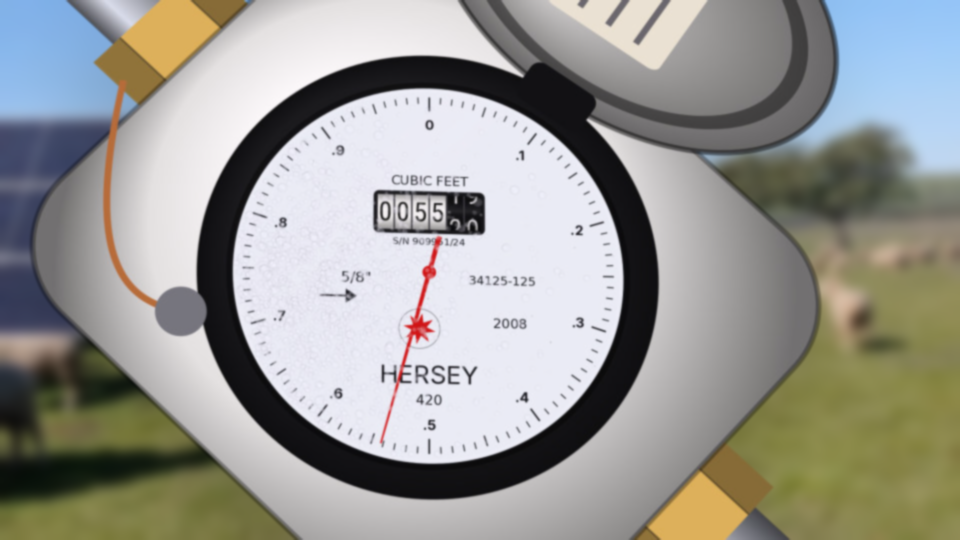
value=5519.54 unit=ft³
